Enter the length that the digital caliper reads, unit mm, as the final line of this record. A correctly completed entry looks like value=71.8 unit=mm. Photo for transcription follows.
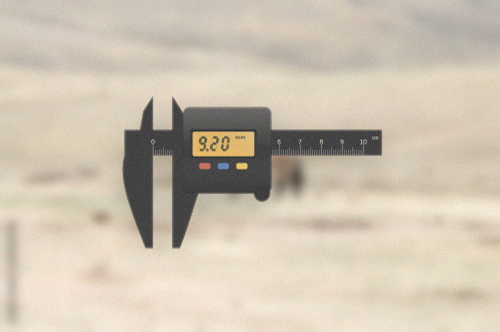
value=9.20 unit=mm
